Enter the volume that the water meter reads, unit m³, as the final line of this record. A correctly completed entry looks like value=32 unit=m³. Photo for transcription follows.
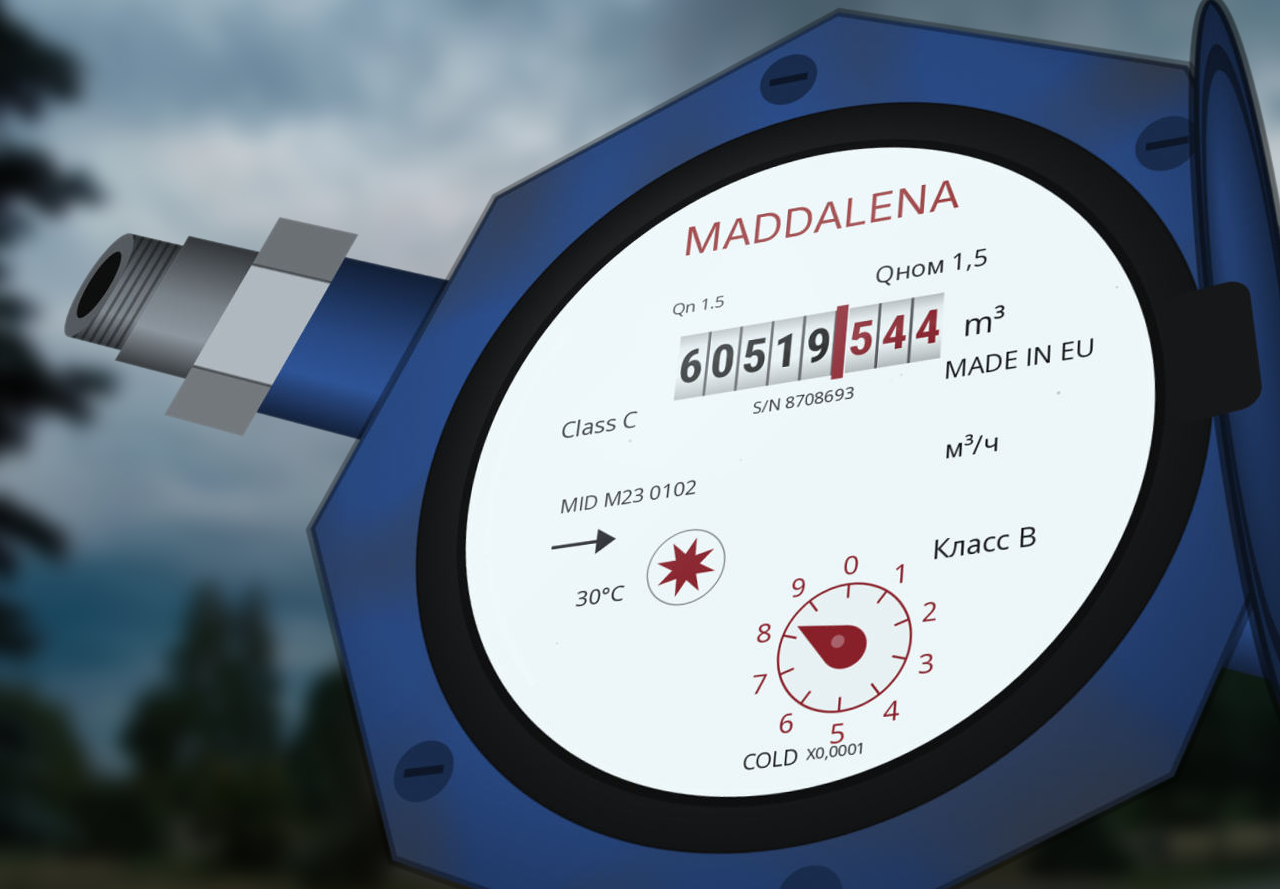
value=60519.5448 unit=m³
